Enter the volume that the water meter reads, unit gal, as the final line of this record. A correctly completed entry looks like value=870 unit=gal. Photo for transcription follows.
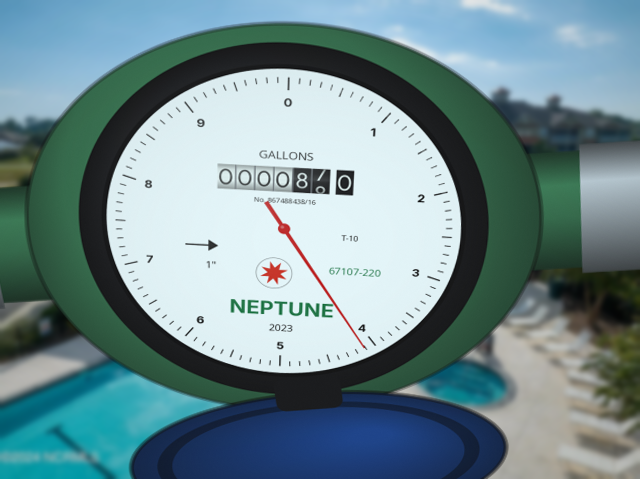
value=874.1 unit=gal
